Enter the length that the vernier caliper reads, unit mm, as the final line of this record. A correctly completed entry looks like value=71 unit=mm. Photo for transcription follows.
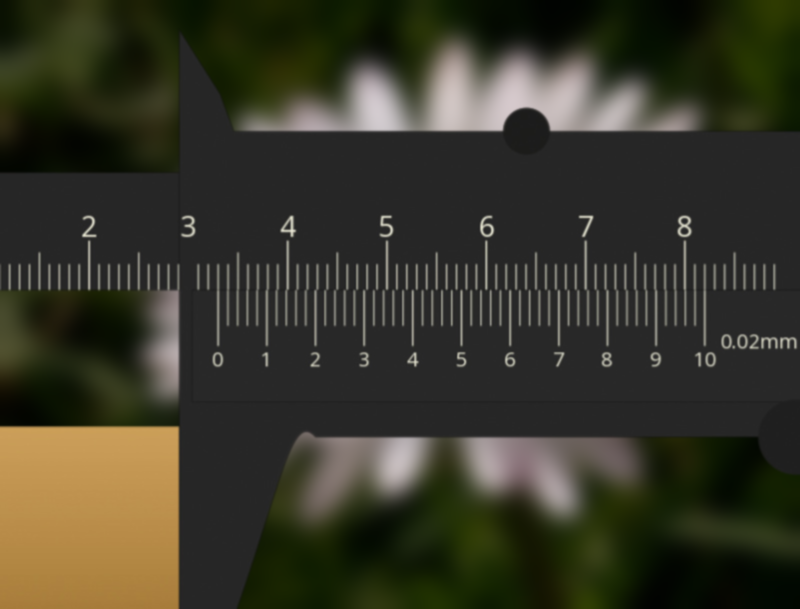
value=33.0 unit=mm
